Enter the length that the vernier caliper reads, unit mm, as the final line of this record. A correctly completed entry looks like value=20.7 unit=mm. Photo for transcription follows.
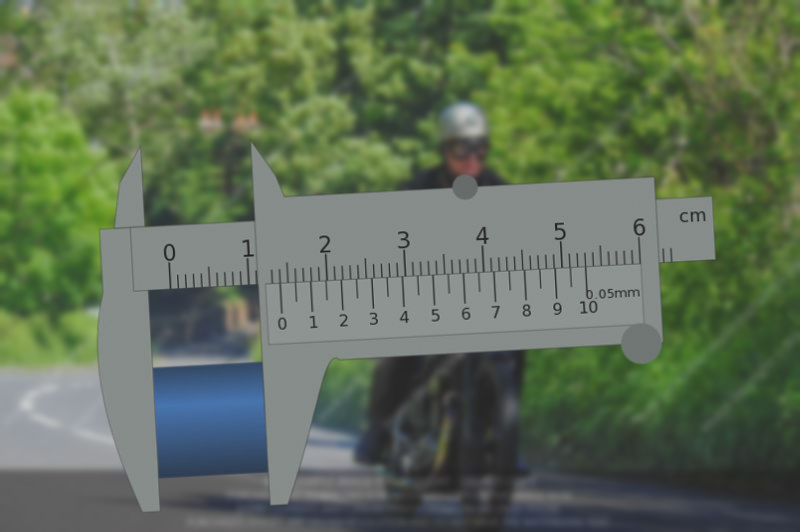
value=14.0 unit=mm
